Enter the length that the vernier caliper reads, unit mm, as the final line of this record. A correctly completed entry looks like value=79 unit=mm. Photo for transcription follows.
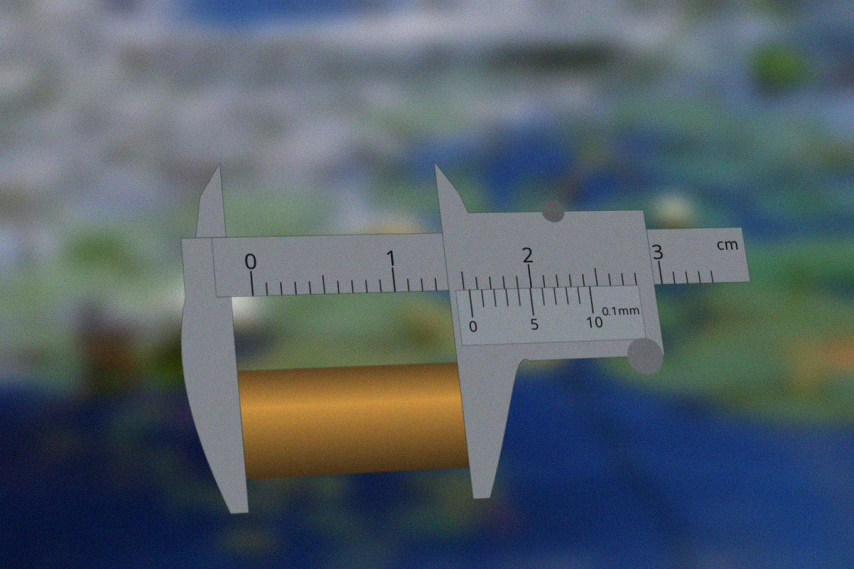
value=15.4 unit=mm
